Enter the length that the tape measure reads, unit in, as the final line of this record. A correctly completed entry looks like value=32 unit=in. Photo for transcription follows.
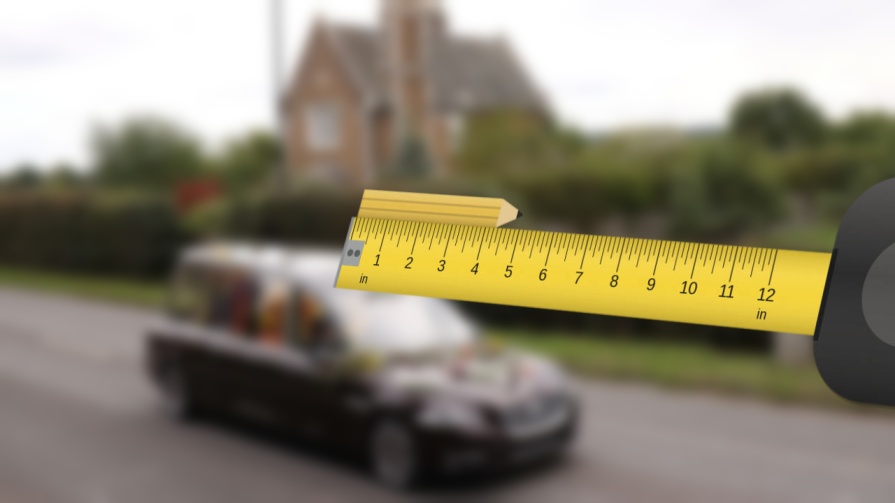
value=5 unit=in
